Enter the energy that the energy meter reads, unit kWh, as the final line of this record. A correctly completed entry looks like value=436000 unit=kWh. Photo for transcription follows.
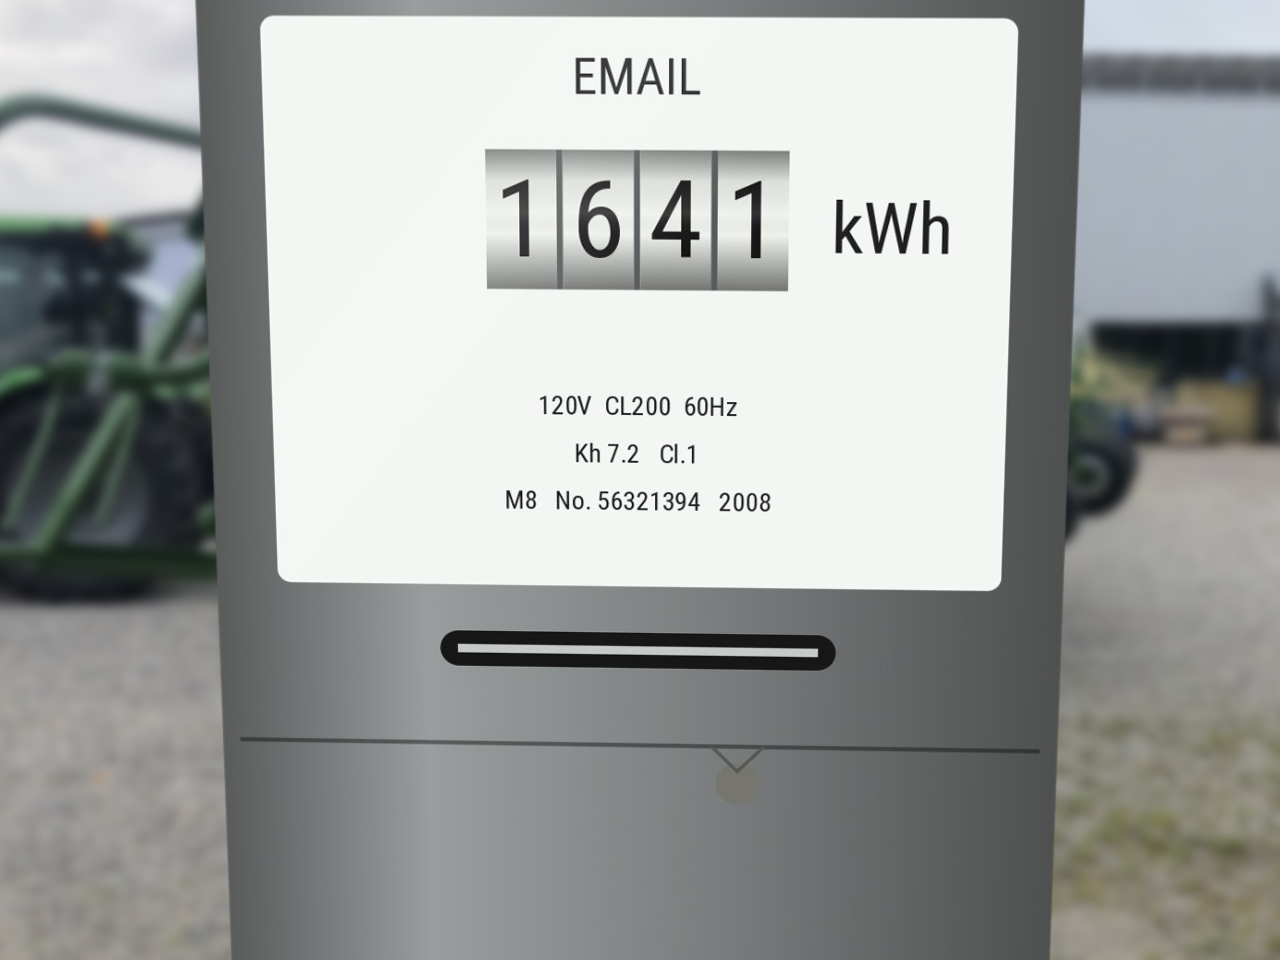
value=1641 unit=kWh
